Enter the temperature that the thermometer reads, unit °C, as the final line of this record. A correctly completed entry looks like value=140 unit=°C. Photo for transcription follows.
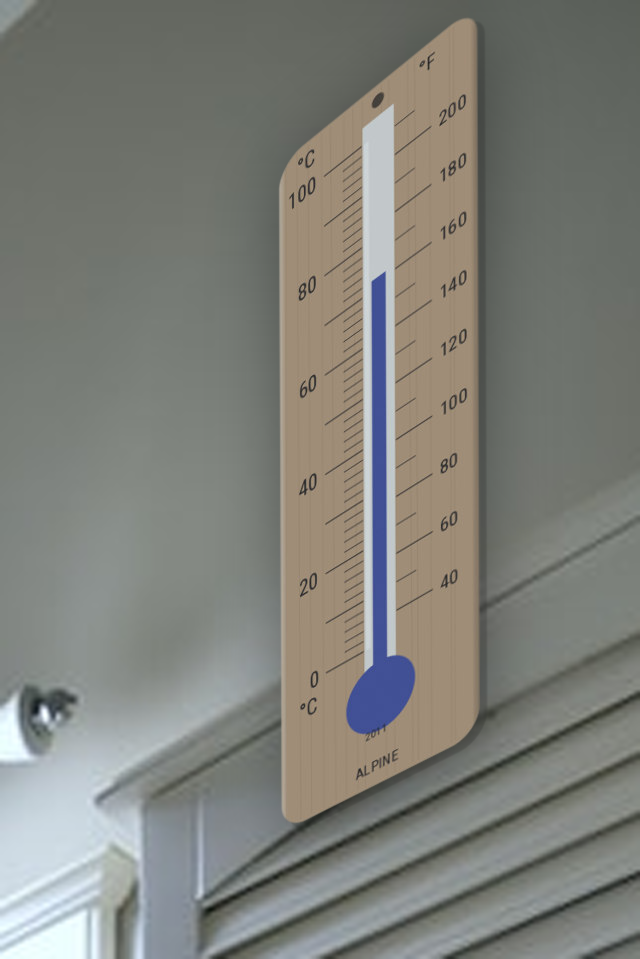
value=72 unit=°C
